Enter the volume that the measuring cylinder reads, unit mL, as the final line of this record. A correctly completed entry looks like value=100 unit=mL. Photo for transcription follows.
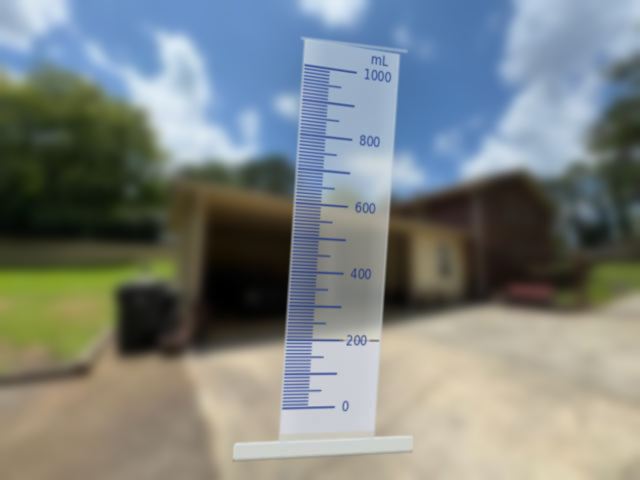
value=200 unit=mL
